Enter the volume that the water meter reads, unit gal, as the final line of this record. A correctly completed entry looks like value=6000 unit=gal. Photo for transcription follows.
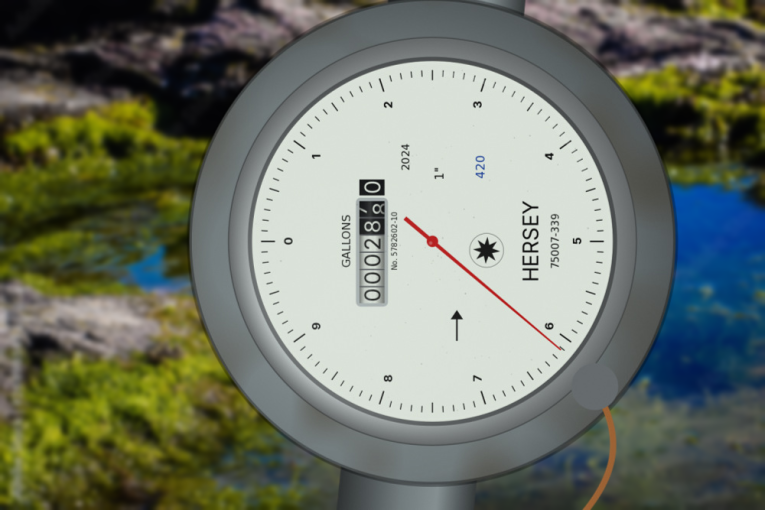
value=2876.1 unit=gal
